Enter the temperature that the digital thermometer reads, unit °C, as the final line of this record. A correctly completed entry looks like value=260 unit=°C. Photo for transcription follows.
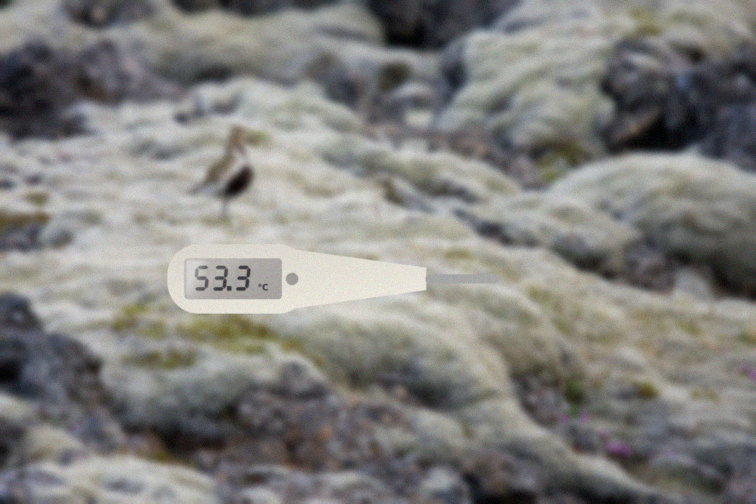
value=53.3 unit=°C
